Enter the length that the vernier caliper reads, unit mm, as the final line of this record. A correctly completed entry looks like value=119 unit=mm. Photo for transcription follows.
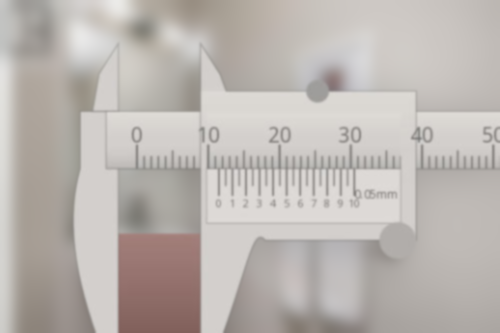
value=11.5 unit=mm
